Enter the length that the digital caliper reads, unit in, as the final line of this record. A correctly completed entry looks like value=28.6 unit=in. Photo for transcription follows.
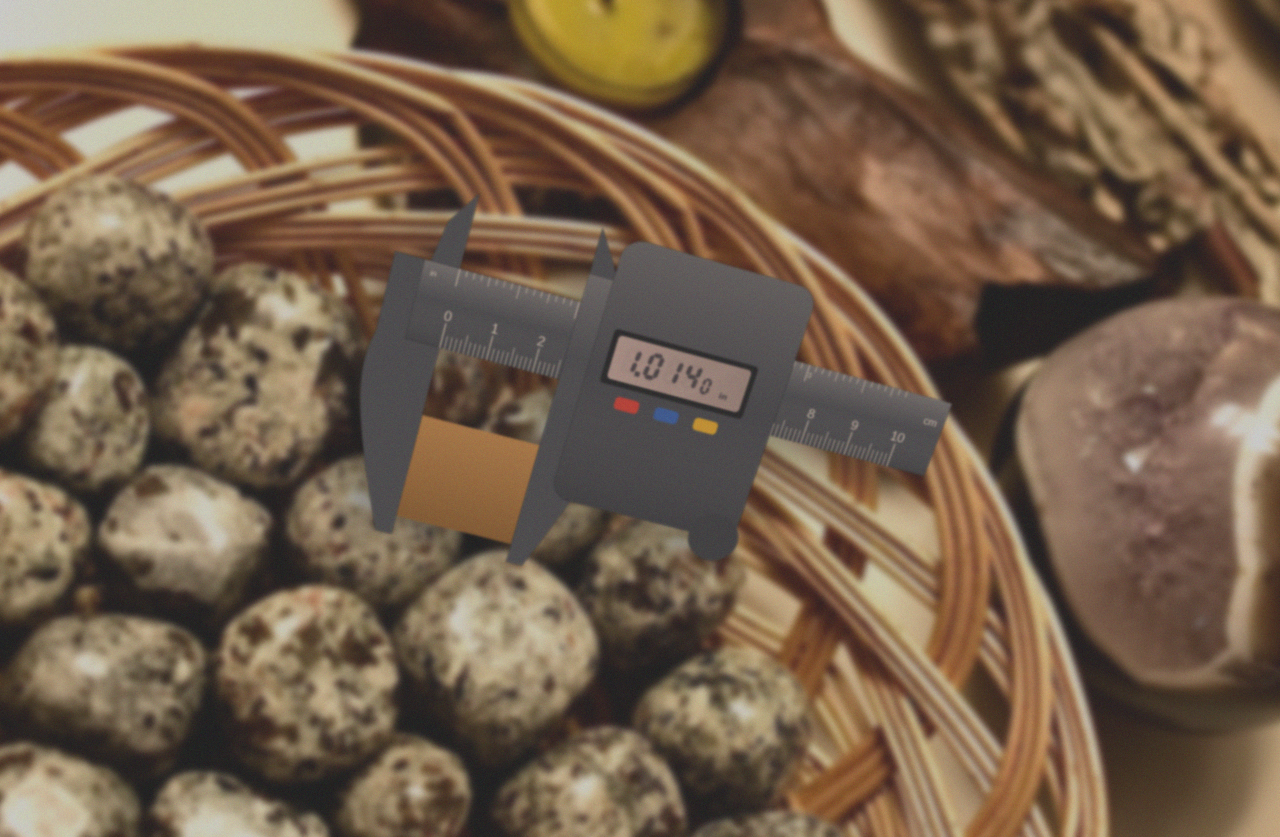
value=1.0140 unit=in
